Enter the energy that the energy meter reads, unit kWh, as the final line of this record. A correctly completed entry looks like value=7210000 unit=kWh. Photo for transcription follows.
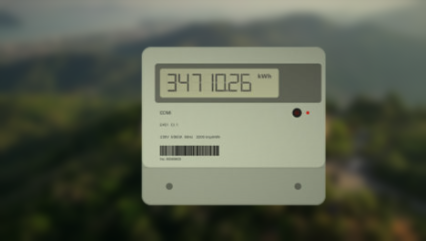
value=34710.26 unit=kWh
